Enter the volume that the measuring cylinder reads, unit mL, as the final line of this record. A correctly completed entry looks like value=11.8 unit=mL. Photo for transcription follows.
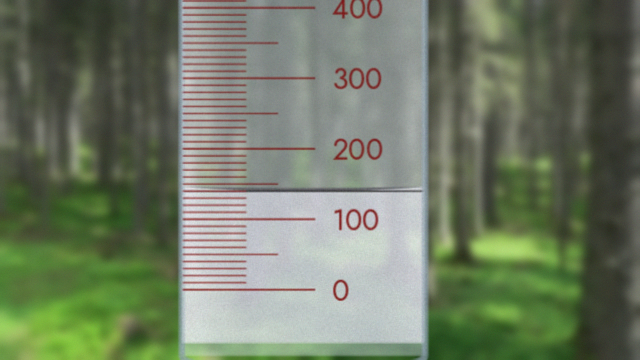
value=140 unit=mL
